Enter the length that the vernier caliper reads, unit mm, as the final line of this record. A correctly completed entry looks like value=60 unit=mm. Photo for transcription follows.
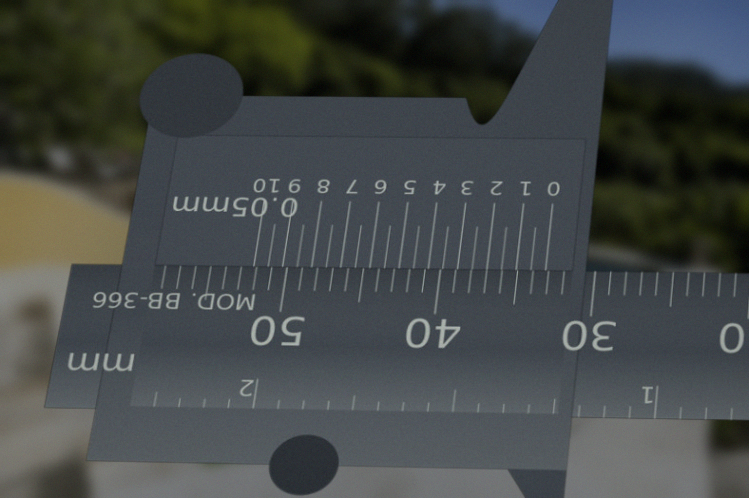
value=33.2 unit=mm
